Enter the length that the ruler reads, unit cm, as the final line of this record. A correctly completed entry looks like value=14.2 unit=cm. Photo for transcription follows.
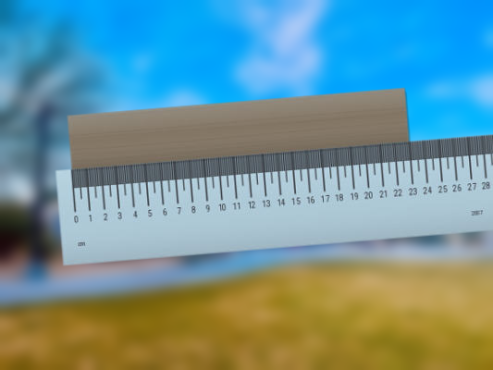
value=23 unit=cm
